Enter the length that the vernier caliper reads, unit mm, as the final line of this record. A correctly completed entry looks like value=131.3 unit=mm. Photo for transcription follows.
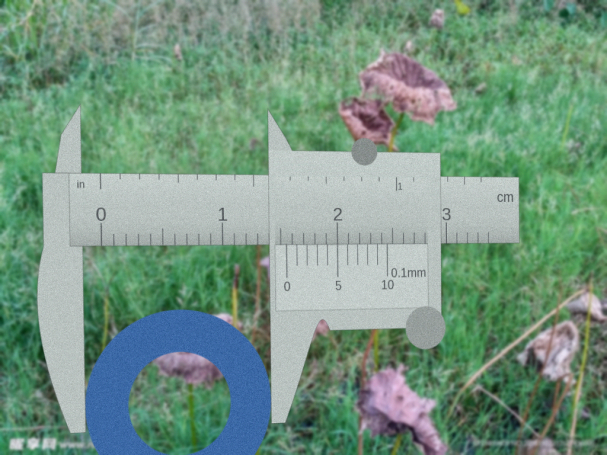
value=15.5 unit=mm
